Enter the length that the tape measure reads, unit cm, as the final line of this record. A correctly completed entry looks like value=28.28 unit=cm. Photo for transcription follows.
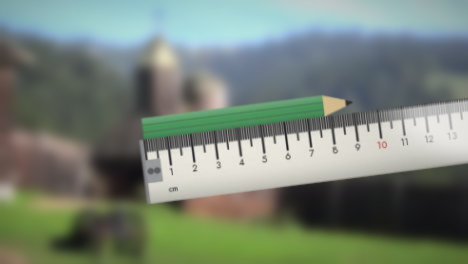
value=9 unit=cm
